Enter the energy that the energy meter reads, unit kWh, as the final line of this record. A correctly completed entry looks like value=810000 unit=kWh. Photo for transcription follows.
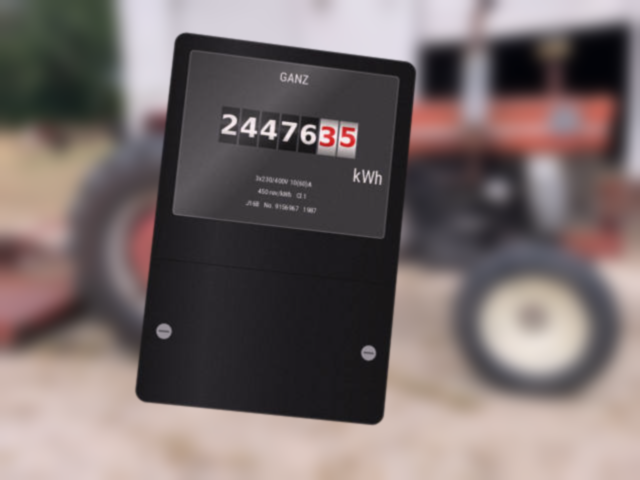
value=24476.35 unit=kWh
